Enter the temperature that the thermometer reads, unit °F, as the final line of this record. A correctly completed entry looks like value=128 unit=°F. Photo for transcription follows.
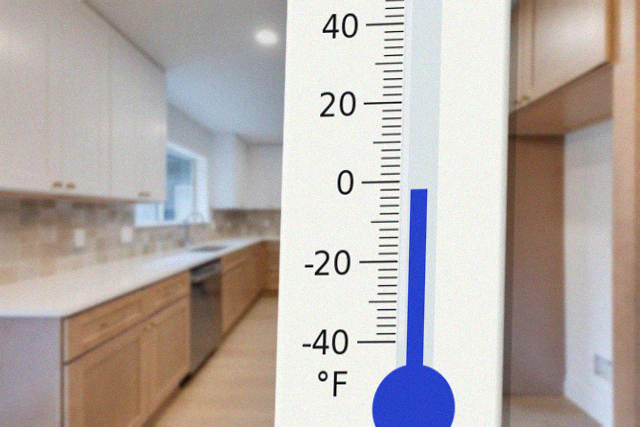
value=-2 unit=°F
